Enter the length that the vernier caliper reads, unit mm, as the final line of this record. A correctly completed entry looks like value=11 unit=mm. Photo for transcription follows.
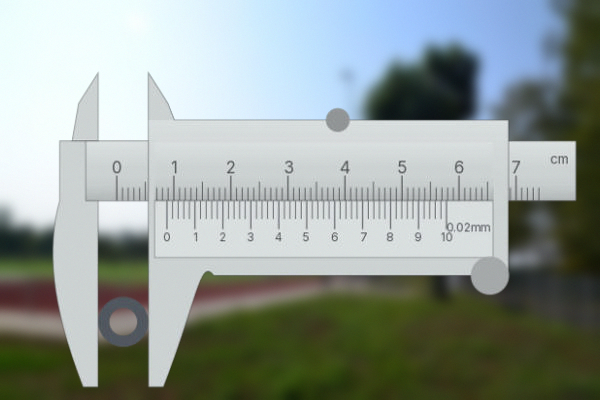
value=8.8 unit=mm
